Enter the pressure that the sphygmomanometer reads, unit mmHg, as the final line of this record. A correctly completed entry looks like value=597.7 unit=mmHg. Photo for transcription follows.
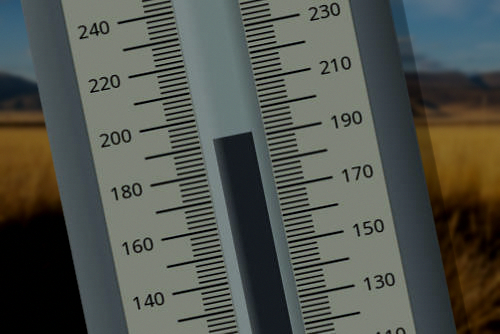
value=192 unit=mmHg
